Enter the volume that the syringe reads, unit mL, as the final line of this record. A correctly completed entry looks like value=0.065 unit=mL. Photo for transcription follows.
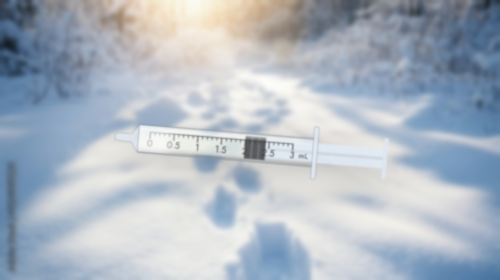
value=2 unit=mL
